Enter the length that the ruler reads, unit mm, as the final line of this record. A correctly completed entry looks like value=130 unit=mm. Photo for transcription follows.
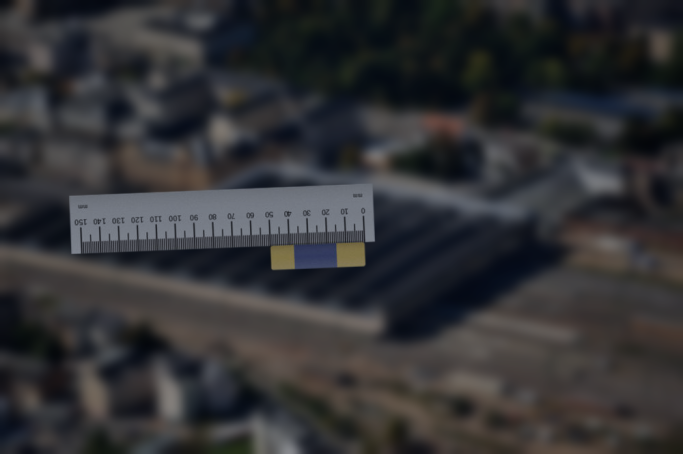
value=50 unit=mm
